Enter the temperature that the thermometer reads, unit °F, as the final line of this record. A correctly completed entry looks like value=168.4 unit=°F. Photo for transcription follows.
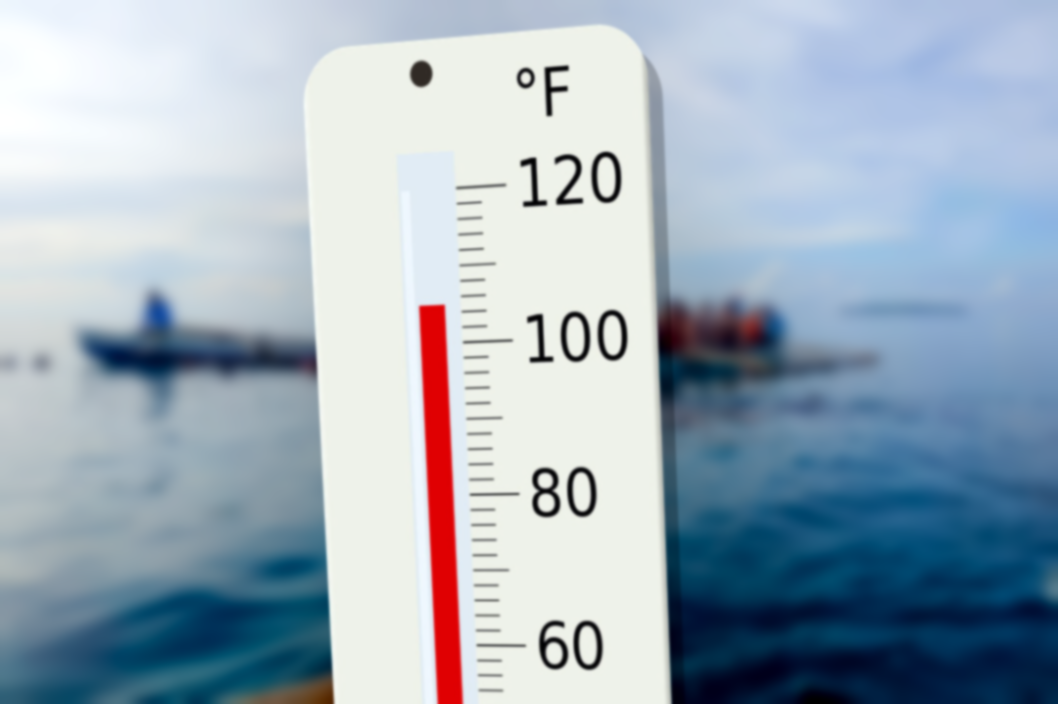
value=105 unit=°F
